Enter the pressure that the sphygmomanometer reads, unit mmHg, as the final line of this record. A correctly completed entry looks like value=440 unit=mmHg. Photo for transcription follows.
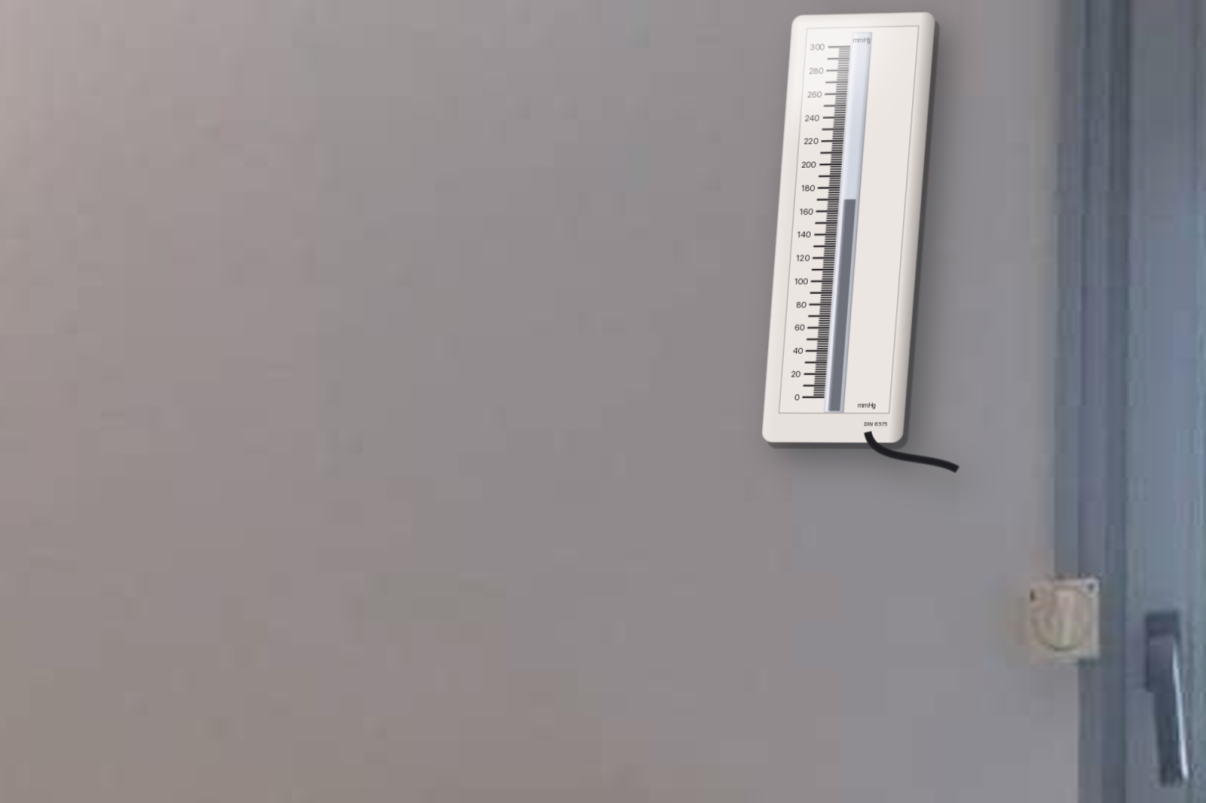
value=170 unit=mmHg
